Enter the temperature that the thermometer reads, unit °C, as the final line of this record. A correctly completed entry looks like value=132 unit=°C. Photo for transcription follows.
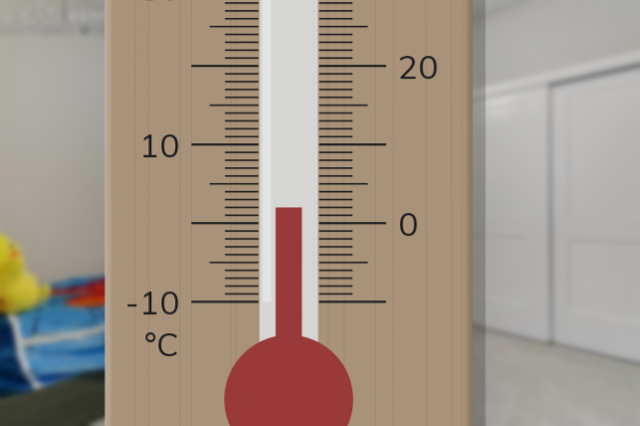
value=2 unit=°C
